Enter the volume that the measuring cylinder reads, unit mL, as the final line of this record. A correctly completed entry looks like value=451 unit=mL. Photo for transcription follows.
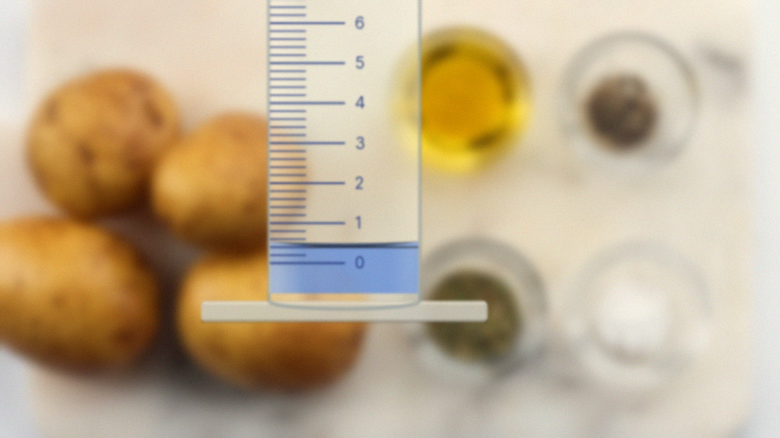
value=0.4 unit=mL
